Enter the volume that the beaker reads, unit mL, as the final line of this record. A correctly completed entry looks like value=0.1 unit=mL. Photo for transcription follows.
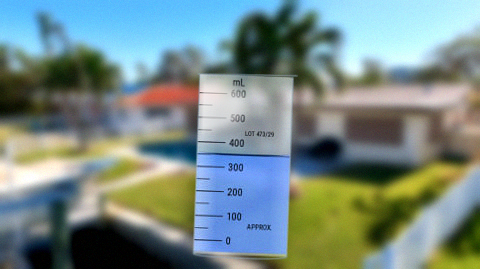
value=350 unit=mL
